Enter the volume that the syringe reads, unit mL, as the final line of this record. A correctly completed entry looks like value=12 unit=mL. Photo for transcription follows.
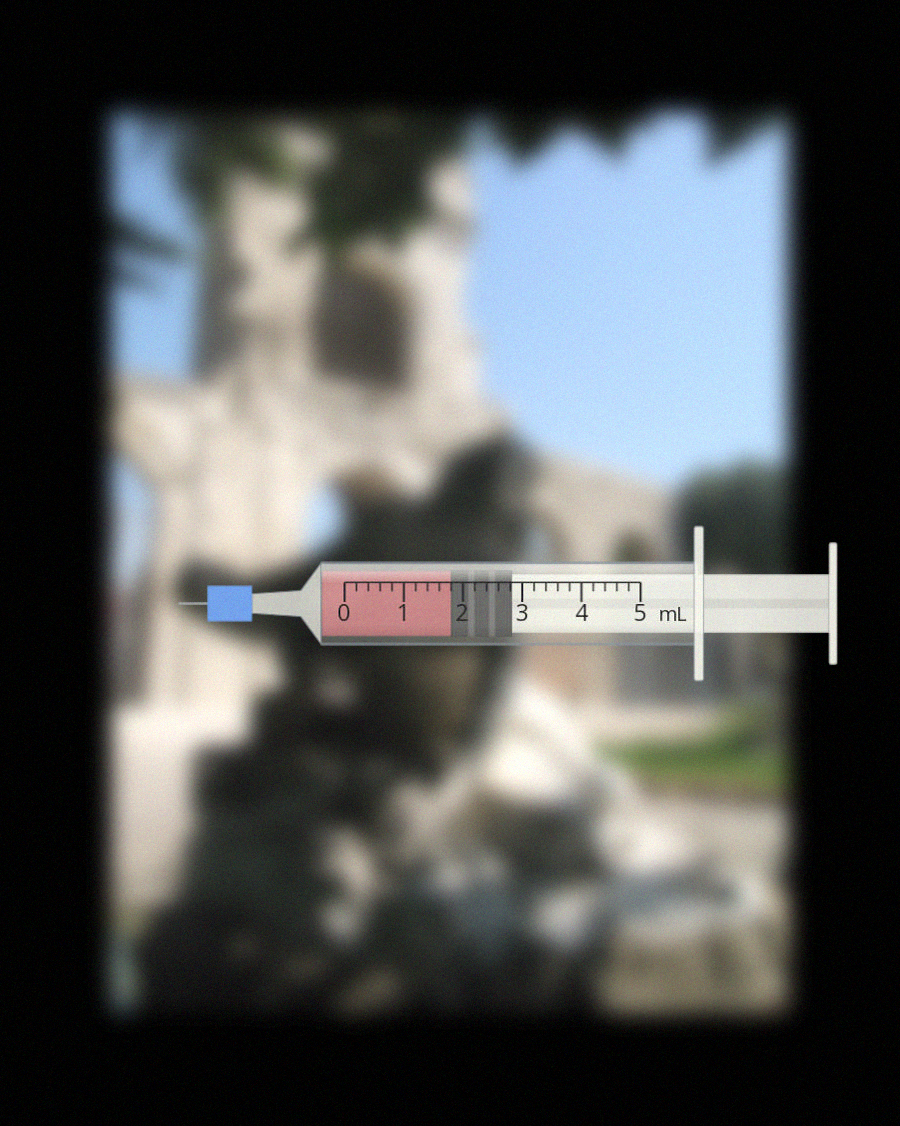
value=1.8 unit=mL
